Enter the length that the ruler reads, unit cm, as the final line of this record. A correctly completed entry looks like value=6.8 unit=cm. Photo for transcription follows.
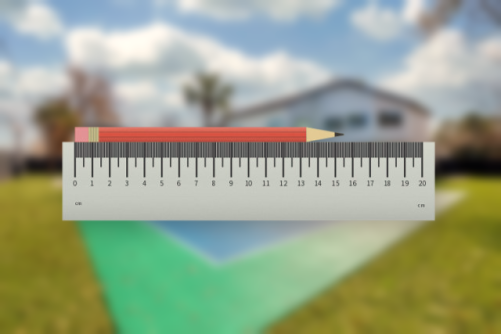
value=15.5 unit=cm
